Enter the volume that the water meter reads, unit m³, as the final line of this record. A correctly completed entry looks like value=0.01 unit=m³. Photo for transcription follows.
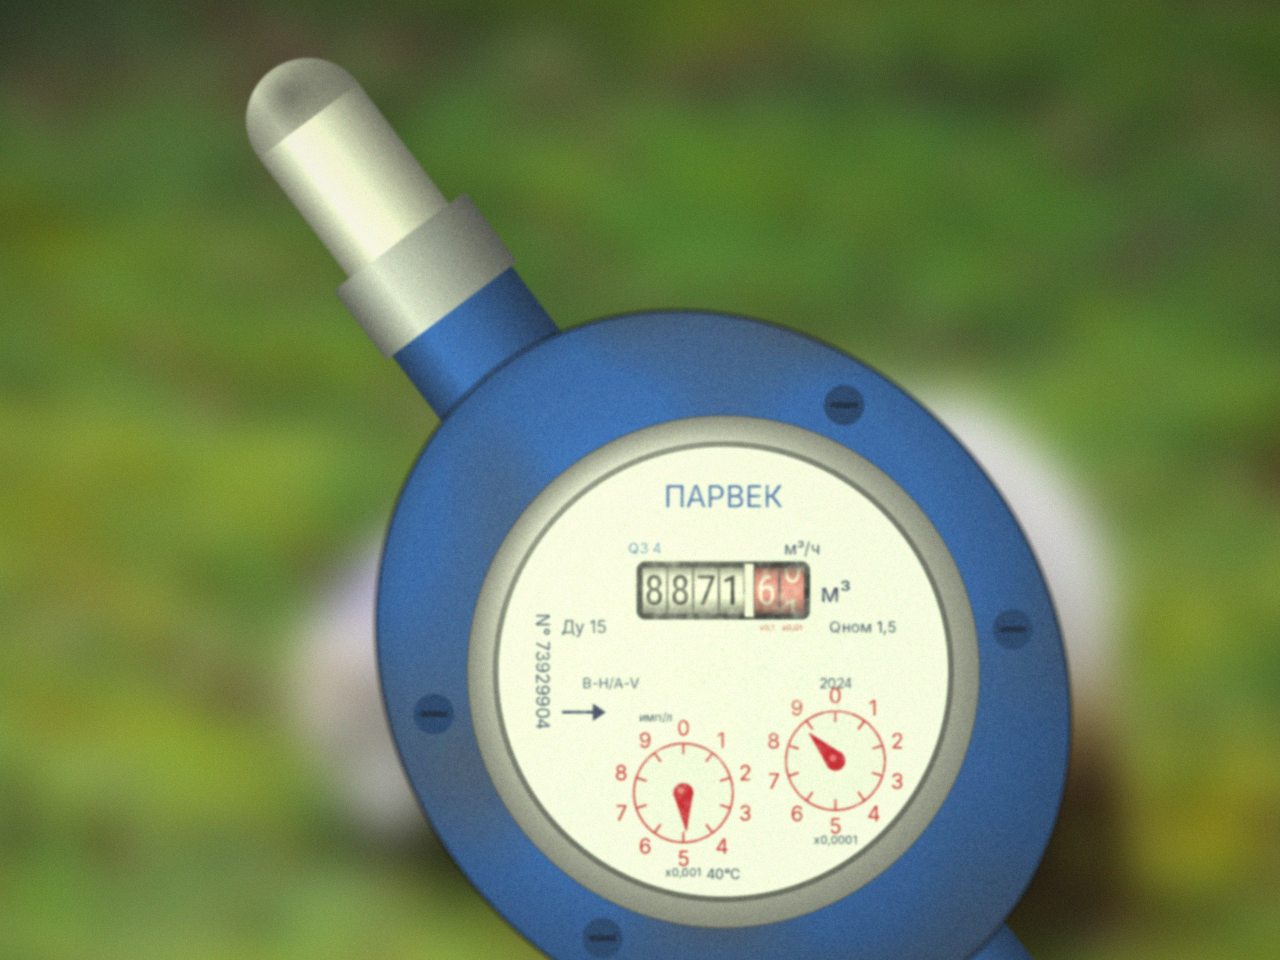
value=8871.6048 unit=m³
